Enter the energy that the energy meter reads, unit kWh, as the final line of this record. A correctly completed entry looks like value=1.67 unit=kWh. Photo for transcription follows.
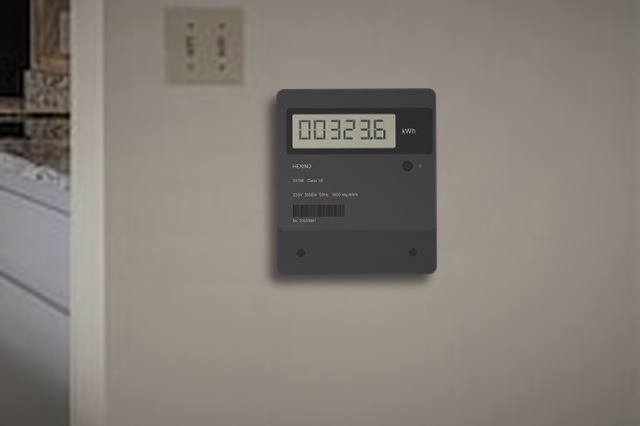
value=323.6 unit=kWh
